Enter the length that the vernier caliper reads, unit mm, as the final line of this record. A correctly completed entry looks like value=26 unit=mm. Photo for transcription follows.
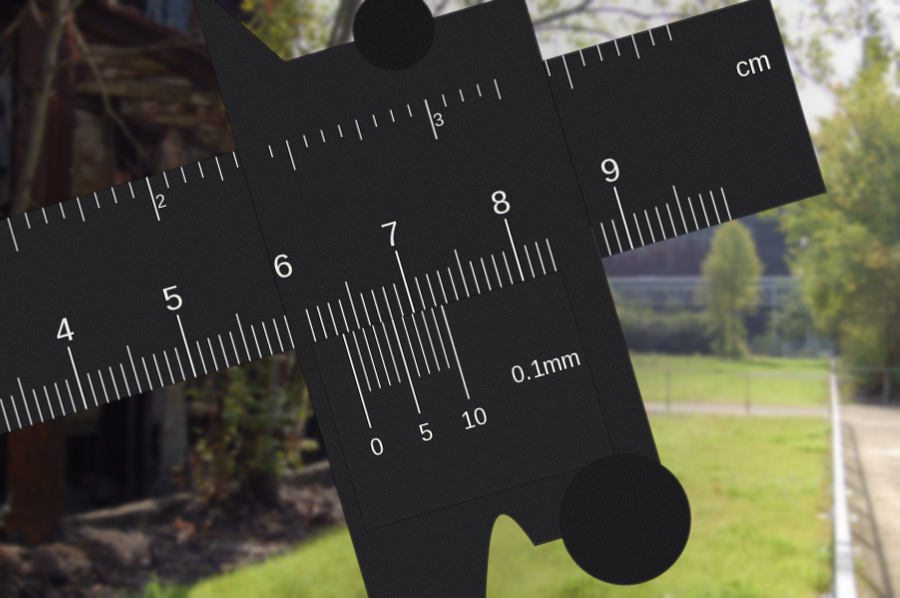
value=63.5 unit=mm
